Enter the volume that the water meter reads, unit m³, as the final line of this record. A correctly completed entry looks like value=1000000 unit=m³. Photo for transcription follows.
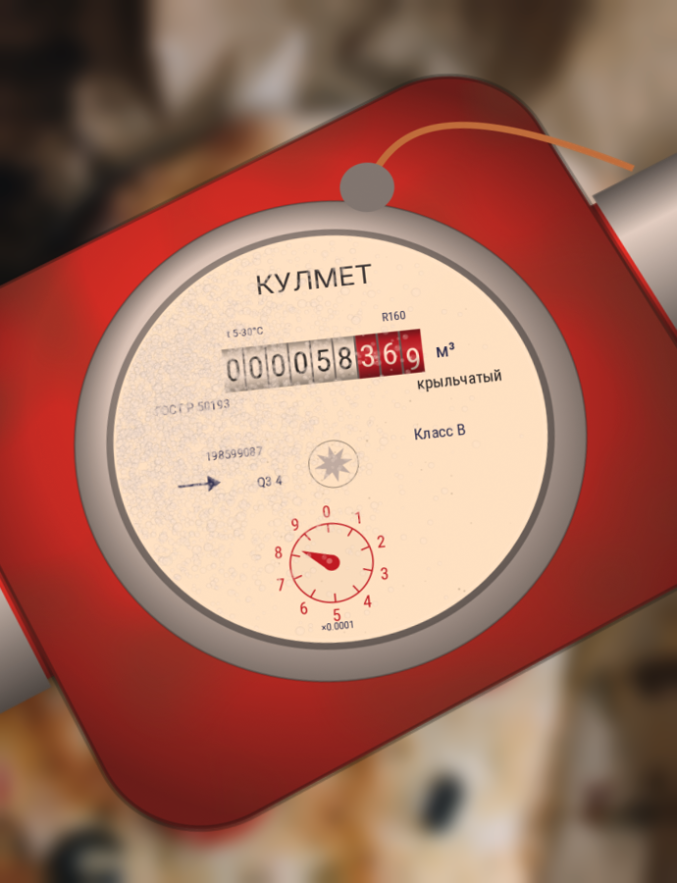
value=58.3688 unit=m³
